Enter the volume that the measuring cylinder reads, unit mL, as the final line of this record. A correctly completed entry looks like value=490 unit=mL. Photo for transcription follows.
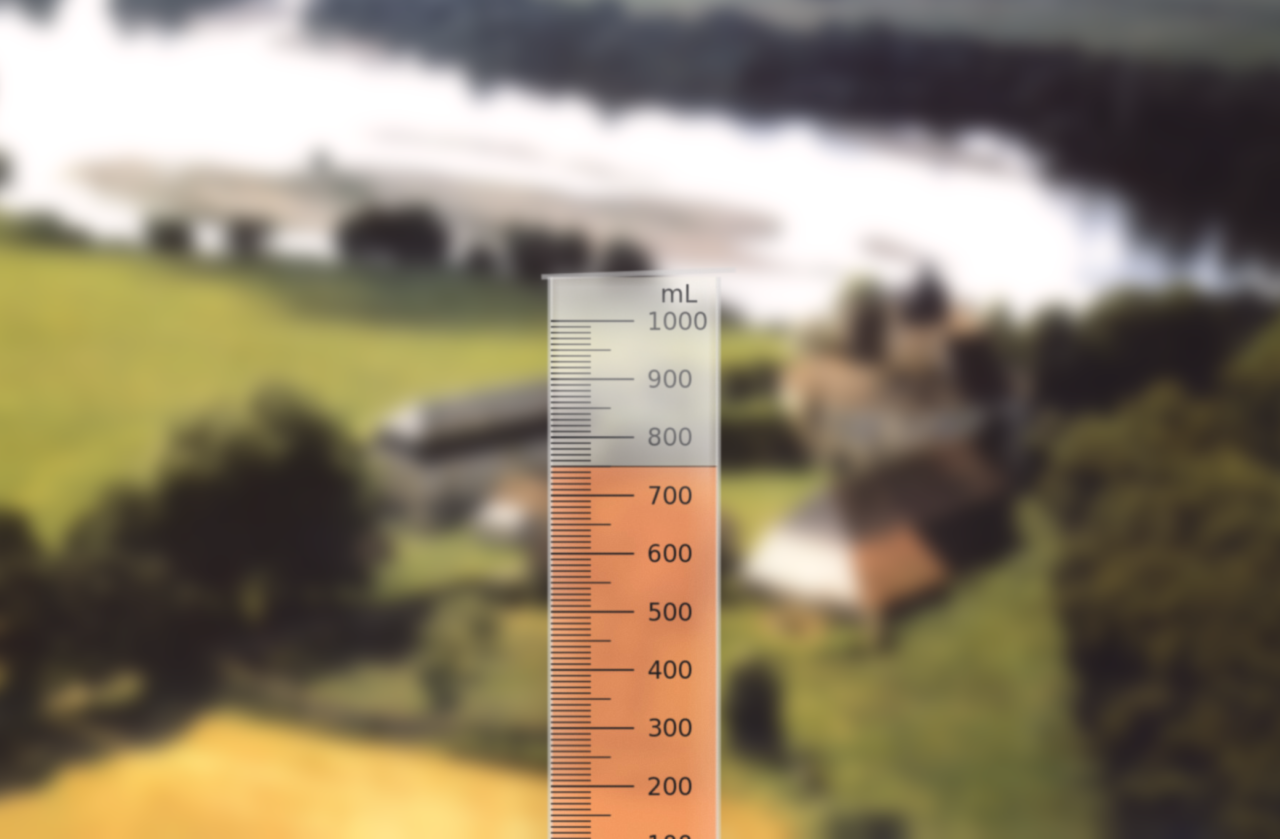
value=750 unit=mL
